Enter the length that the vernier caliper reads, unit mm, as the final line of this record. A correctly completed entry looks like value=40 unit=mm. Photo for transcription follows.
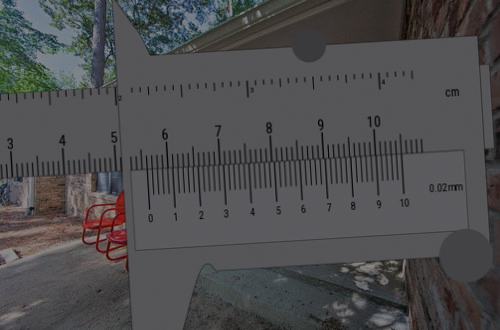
value=56.0 unit=mm
